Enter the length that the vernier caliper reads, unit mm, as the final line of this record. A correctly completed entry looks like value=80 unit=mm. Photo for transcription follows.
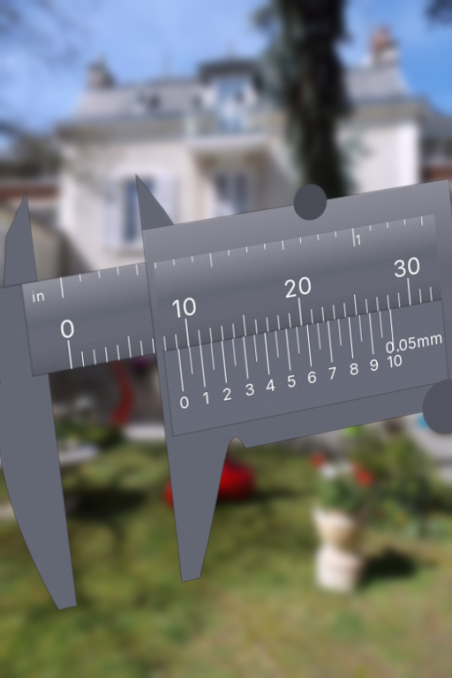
value=9.1 unit=mm
